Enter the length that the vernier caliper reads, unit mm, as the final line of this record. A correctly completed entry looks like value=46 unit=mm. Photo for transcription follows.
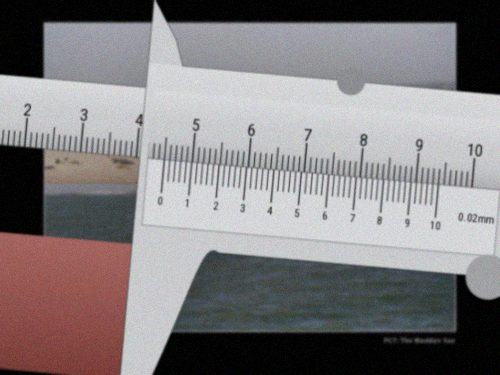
value=45.0 unit=mm
